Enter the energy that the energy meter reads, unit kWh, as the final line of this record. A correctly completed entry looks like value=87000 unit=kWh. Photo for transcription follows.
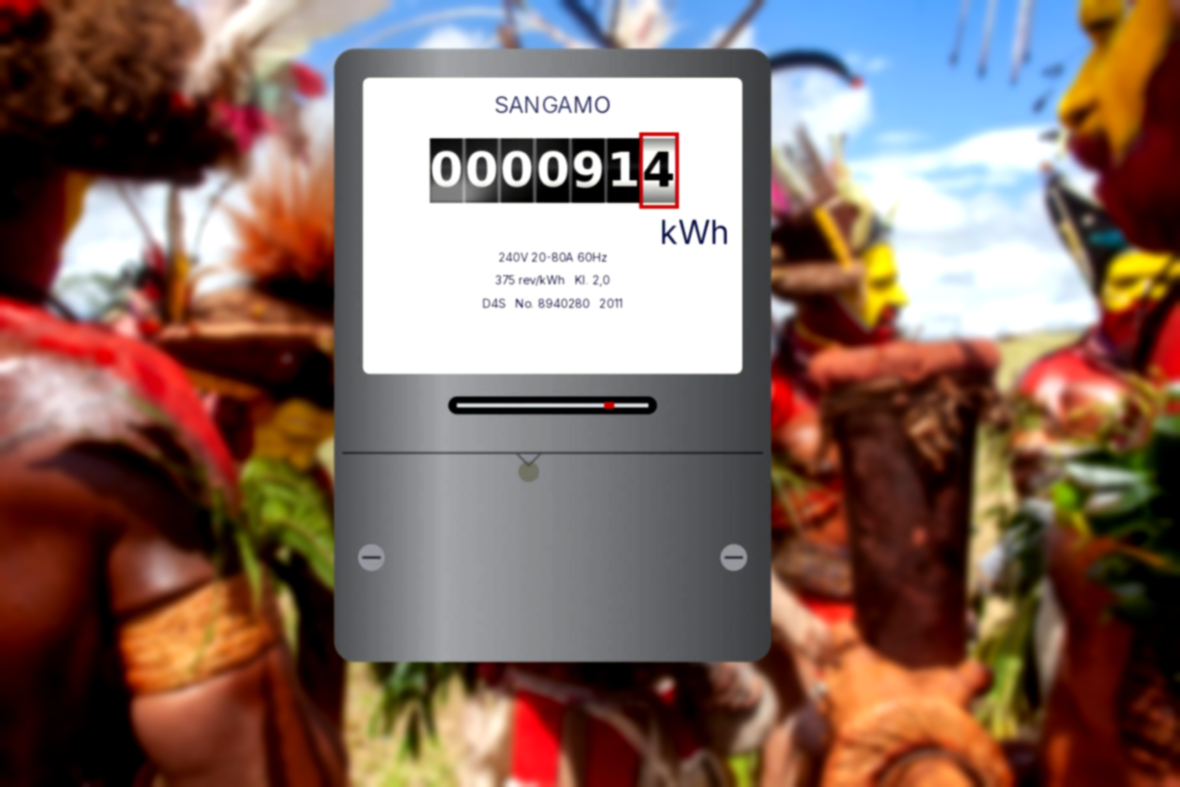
value=91.4 unit=kWh
